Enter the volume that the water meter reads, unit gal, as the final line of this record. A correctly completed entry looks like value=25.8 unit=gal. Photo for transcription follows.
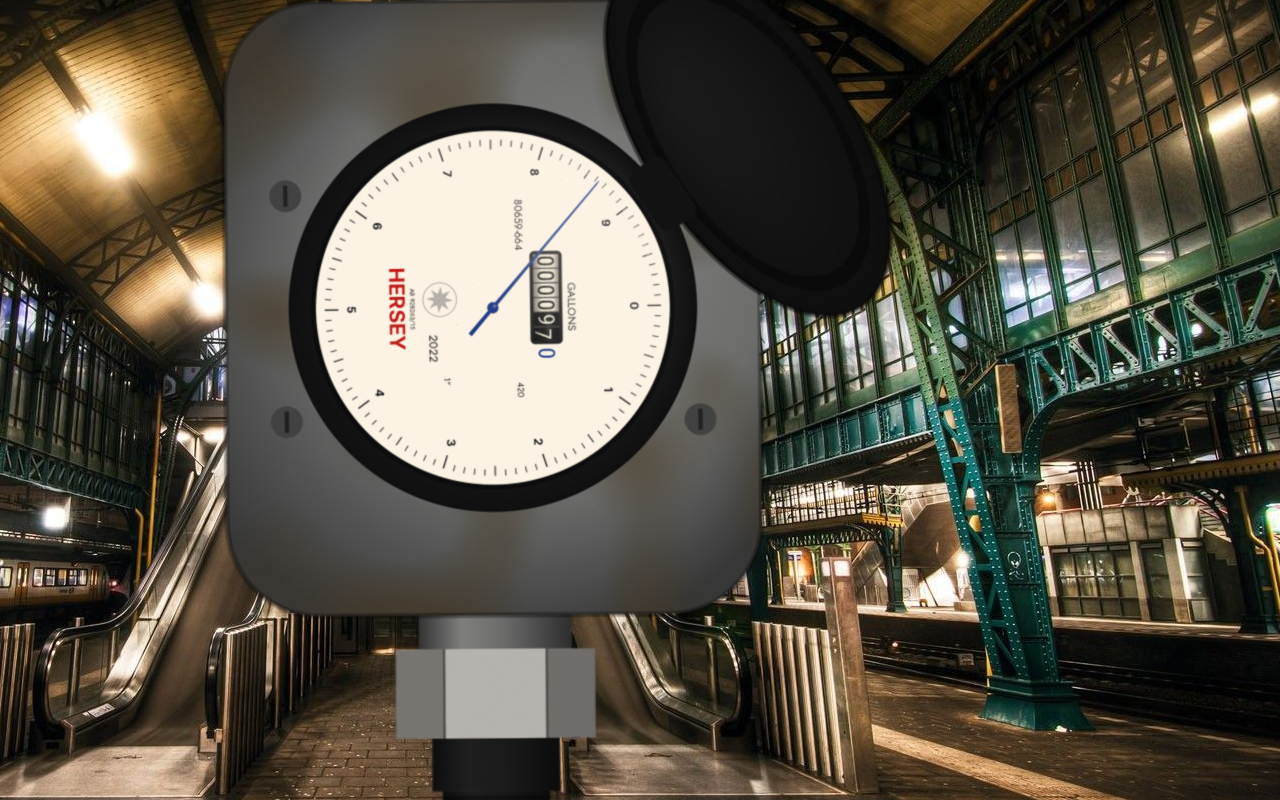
value=968.6 unit=gal
